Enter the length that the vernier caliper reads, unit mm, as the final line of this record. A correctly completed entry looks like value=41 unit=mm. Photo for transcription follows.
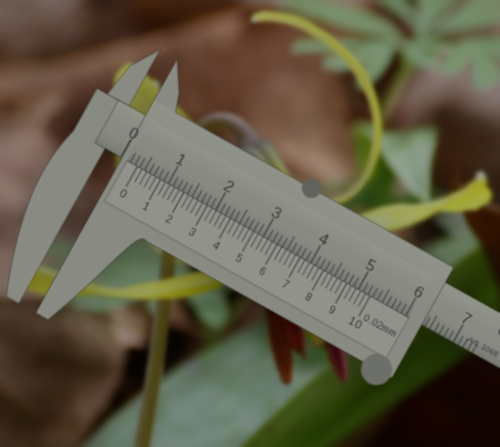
value=3.5 unit=mm
